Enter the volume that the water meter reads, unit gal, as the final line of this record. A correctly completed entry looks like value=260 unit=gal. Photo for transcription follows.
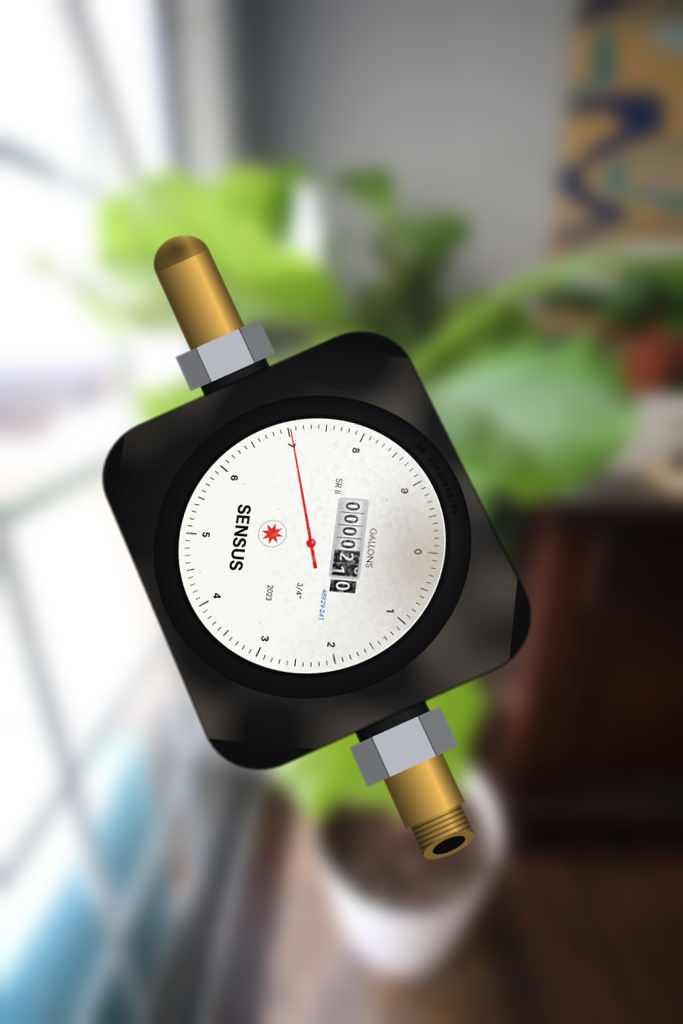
value=207.0 unit=gal
